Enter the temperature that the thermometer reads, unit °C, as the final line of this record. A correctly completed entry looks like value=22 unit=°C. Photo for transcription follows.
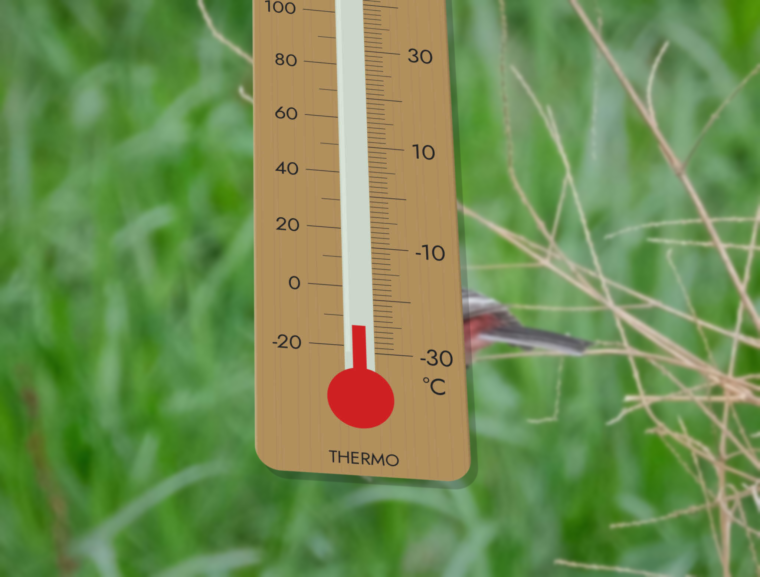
value=-25 unit=°C
